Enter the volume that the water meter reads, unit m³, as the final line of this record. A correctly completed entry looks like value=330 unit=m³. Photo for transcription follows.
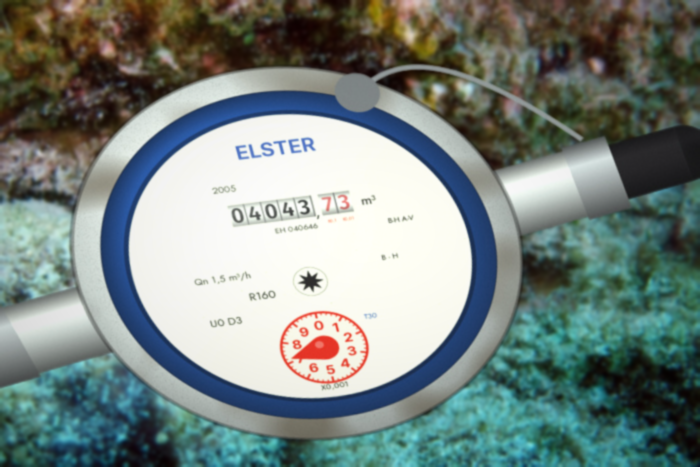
value=4043.737 unit=m³
